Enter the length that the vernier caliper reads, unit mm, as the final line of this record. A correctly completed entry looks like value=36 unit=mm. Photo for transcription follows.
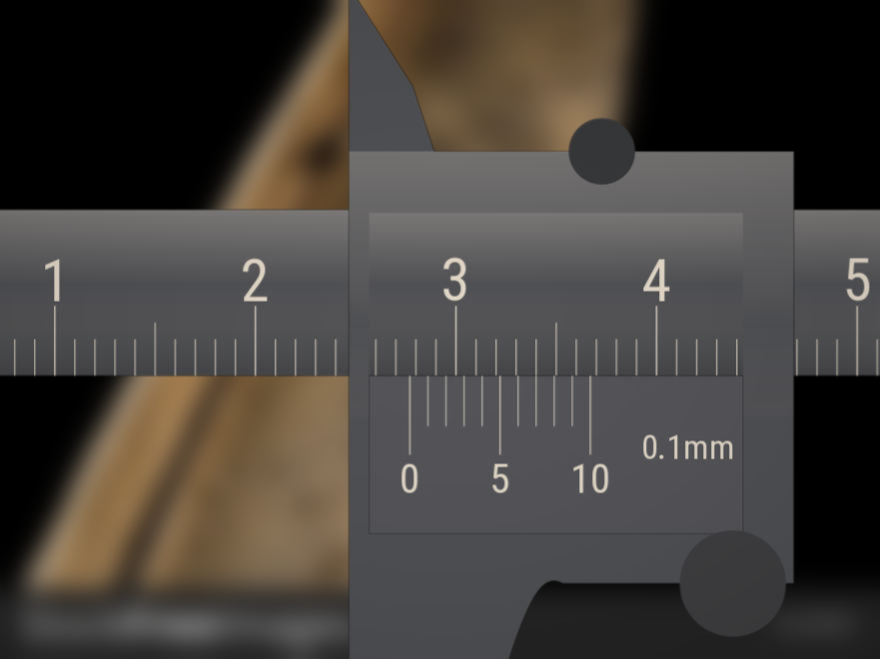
value=27.7 unit=mm
